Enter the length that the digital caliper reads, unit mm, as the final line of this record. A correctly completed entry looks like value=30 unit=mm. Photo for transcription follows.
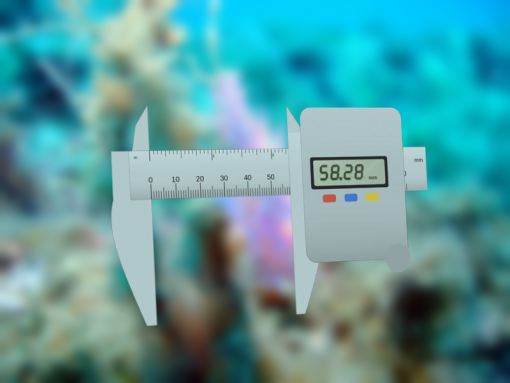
value=58.28 unit=mm
